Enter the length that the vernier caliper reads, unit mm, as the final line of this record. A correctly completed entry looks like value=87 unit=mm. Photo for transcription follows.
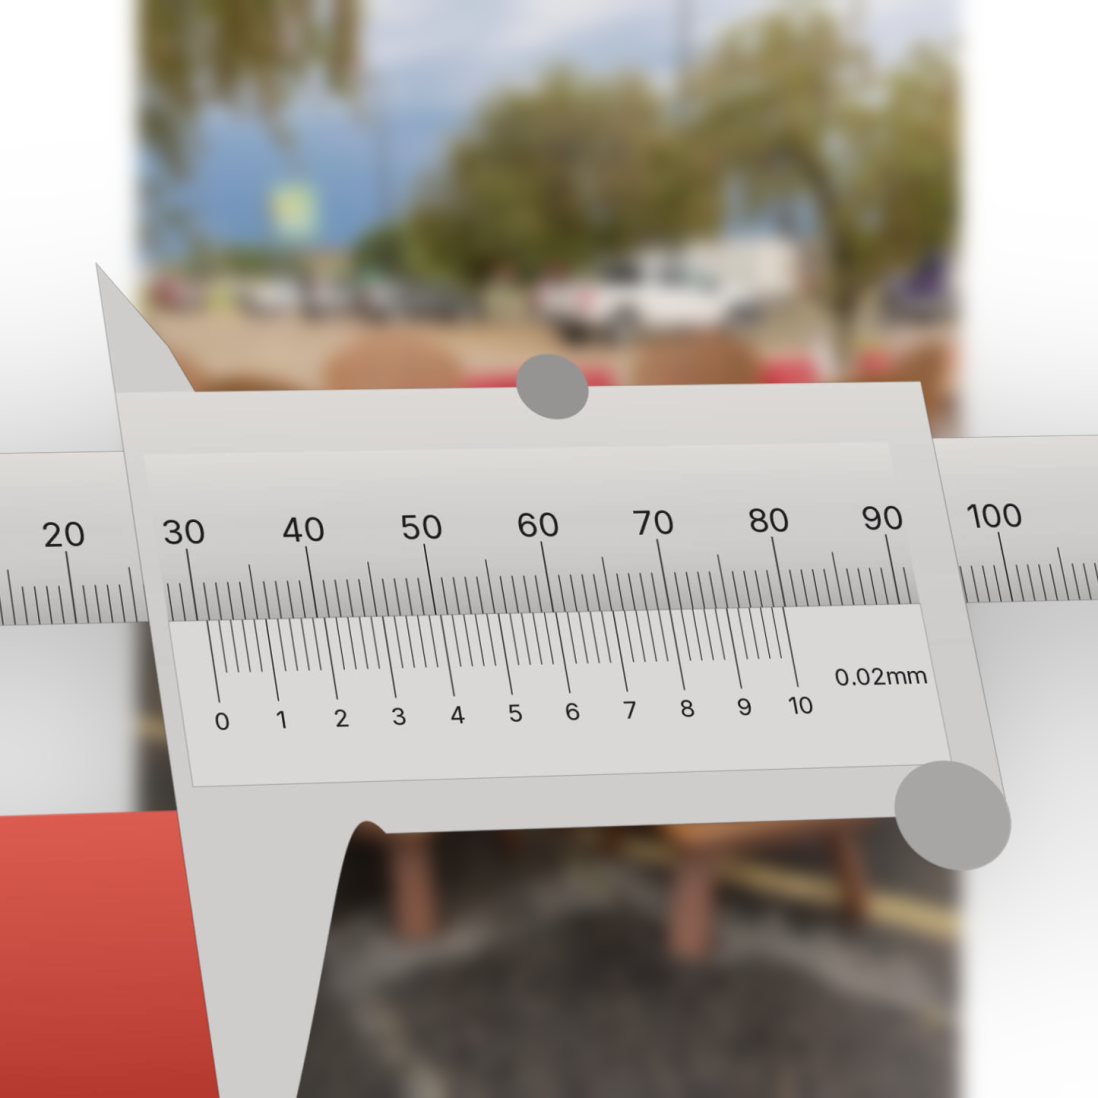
value=30.8 unit=mm
